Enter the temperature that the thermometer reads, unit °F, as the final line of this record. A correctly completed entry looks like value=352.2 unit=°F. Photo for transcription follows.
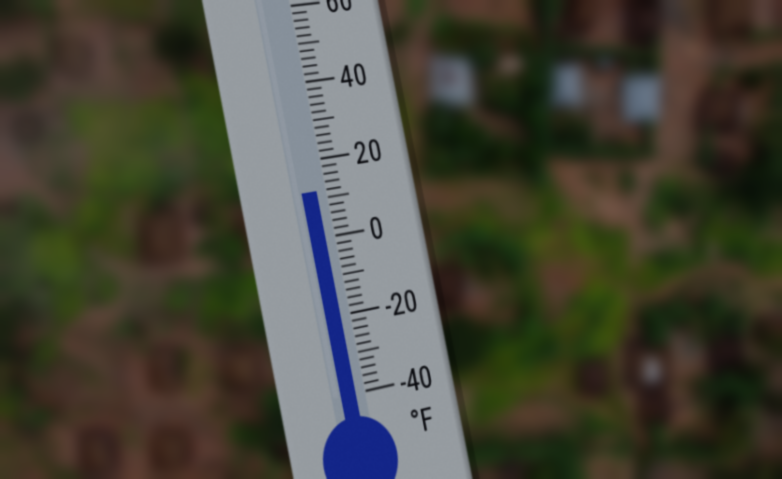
value=12 unit=°F
